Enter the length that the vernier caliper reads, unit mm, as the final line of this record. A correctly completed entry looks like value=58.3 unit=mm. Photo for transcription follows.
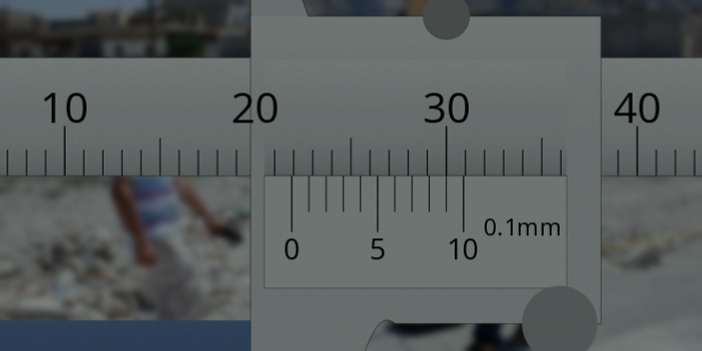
value=21.9 unit=mm
